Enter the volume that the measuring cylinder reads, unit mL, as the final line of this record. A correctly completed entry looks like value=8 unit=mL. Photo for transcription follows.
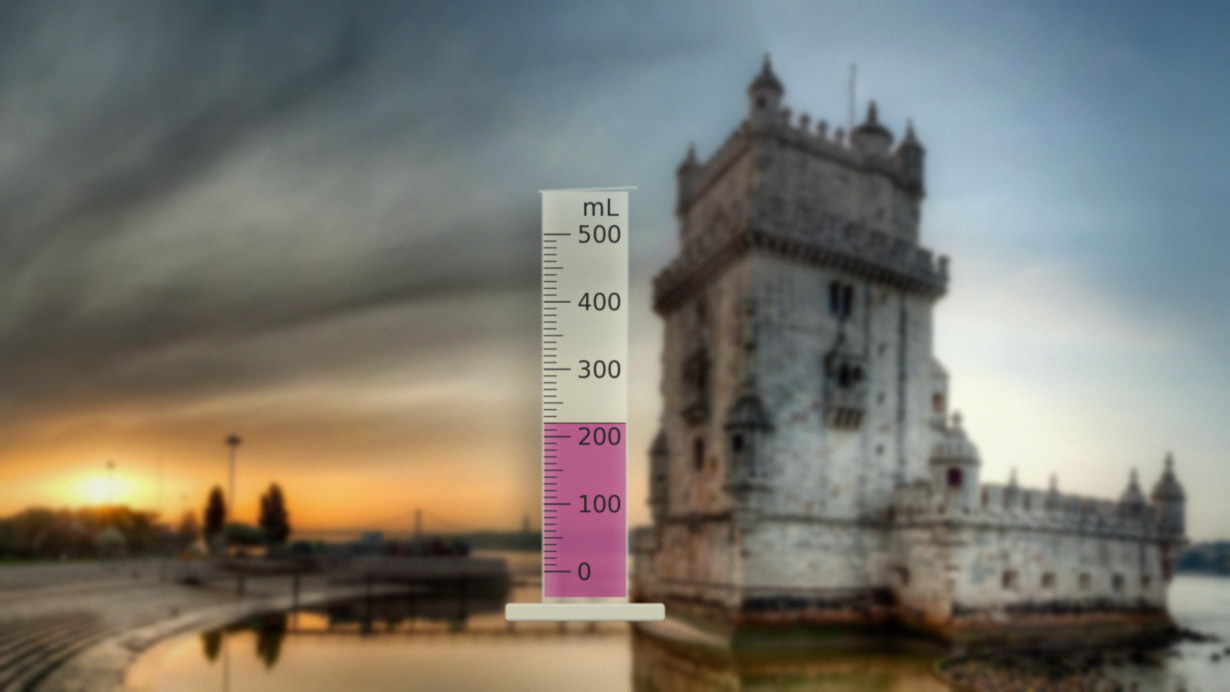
value=220 unit=mL
